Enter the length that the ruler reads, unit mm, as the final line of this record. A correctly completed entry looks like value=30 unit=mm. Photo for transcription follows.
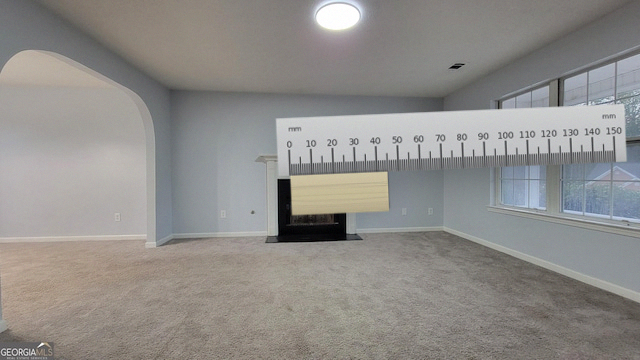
value=45 unit=mm
